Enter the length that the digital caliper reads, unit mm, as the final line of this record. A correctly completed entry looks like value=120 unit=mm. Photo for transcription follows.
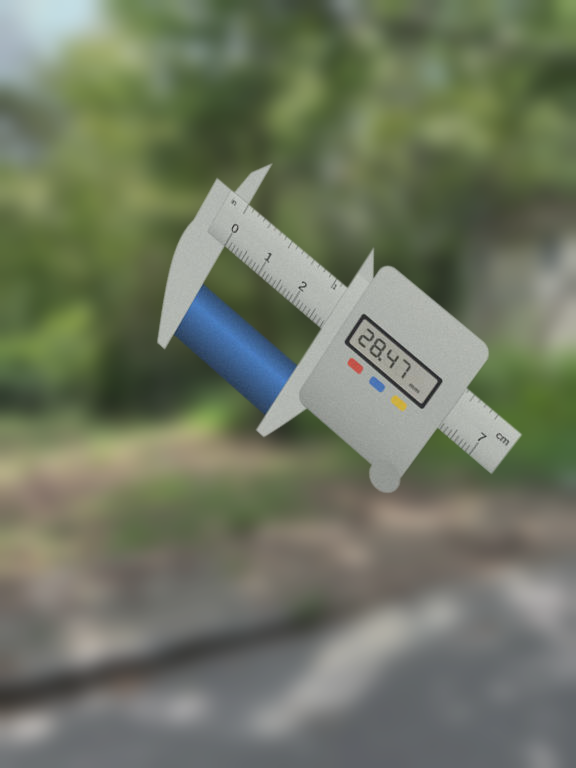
value=28.47 unit=mm
